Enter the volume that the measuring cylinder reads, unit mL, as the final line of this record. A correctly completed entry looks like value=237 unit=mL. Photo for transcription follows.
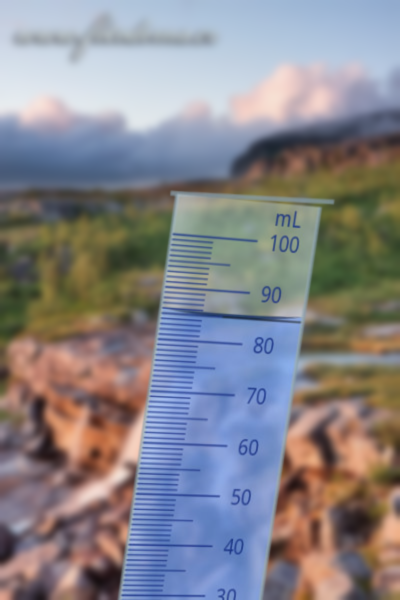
value=85 unit=mL
